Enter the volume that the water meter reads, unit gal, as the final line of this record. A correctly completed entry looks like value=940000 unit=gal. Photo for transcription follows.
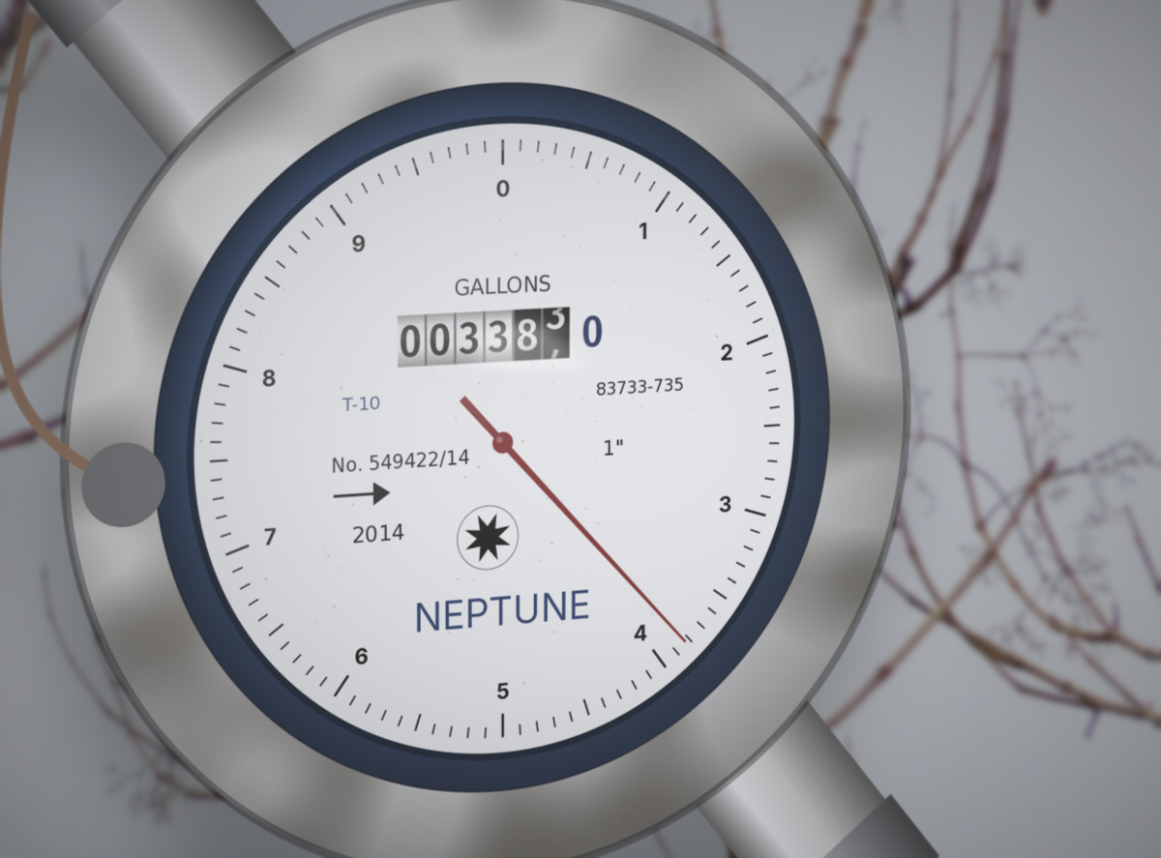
value=33833.8 unit=gal
